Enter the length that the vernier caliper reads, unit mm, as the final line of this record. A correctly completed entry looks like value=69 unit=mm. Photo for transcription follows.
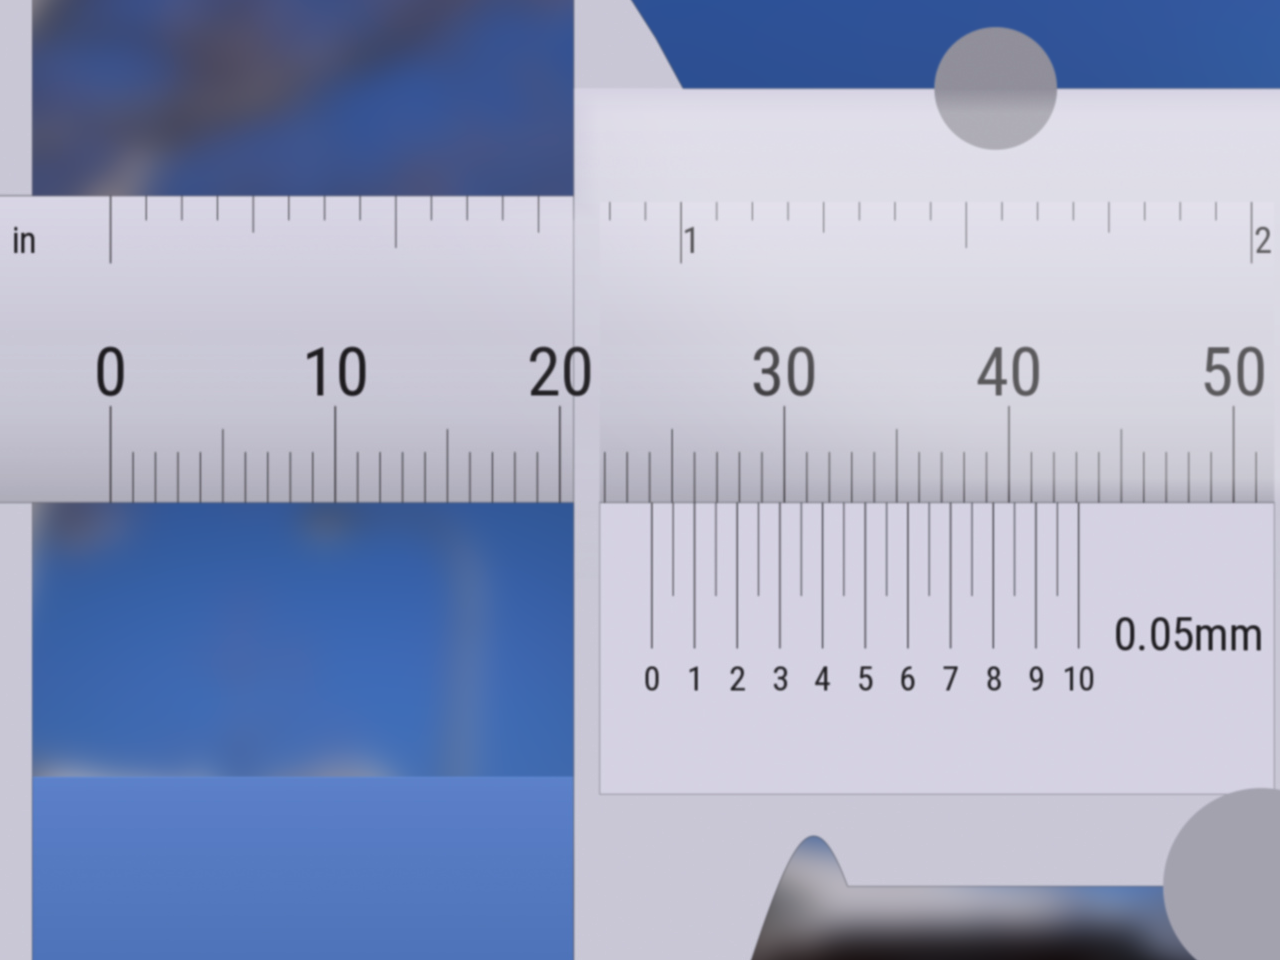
value=24.1 unit=mm
